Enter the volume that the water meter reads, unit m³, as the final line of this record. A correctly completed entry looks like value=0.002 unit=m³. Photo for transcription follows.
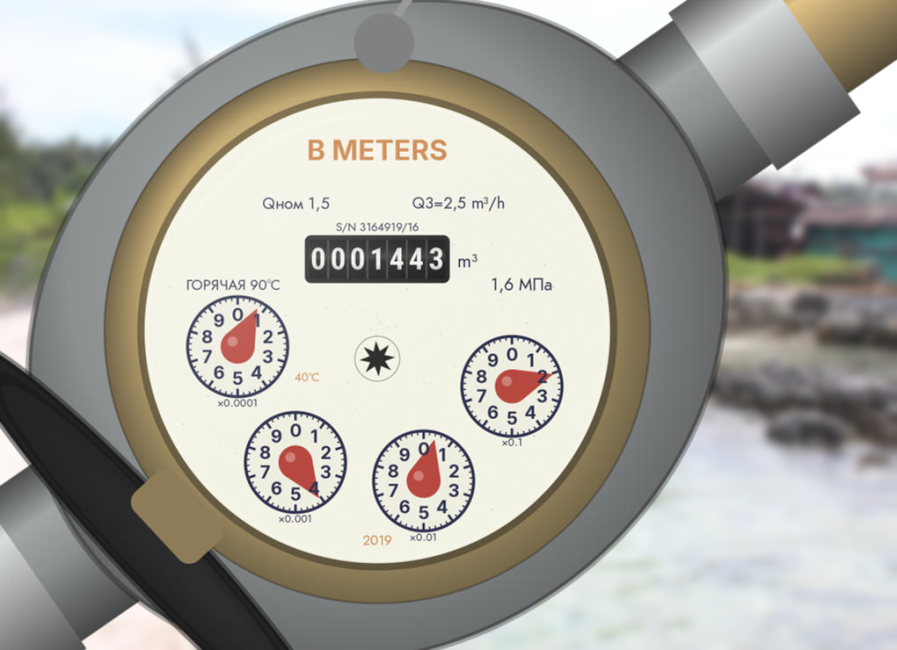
value=1443.2040 unit=m³
